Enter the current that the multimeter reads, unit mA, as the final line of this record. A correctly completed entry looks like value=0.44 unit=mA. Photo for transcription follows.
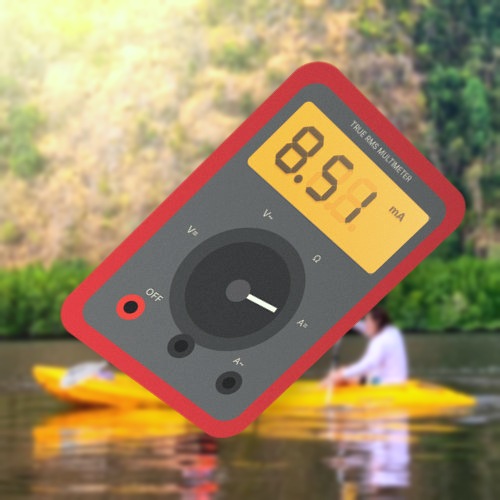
value=8.51 unit=mA
